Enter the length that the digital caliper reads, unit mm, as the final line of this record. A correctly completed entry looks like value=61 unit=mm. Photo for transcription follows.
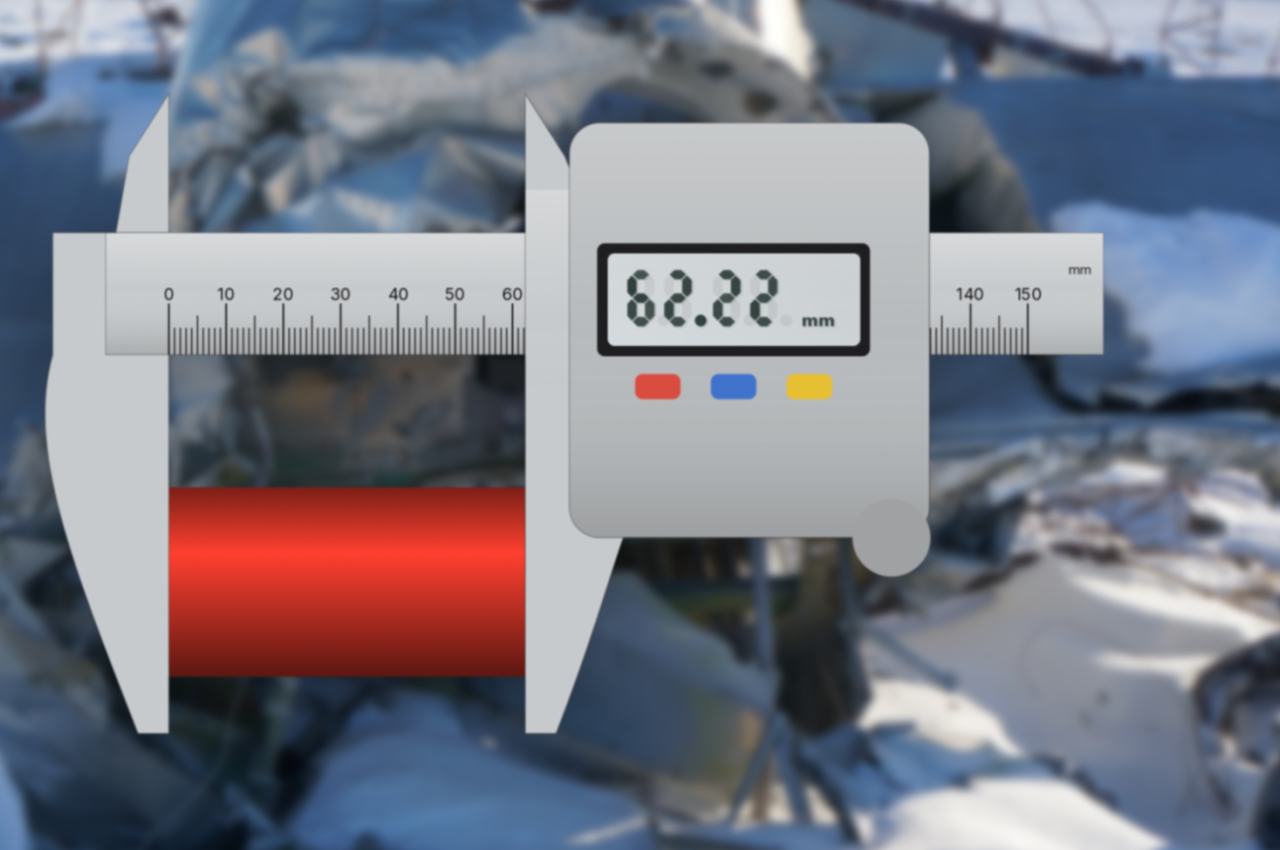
value=62.22 unit=mm
